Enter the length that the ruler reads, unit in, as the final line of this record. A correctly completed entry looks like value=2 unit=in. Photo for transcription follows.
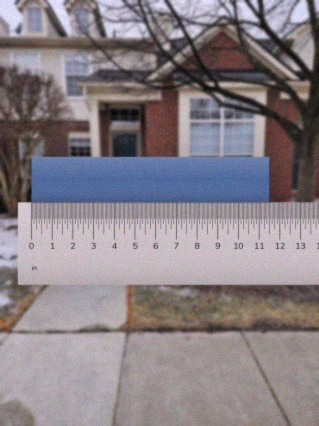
value=11.5 unit=in
